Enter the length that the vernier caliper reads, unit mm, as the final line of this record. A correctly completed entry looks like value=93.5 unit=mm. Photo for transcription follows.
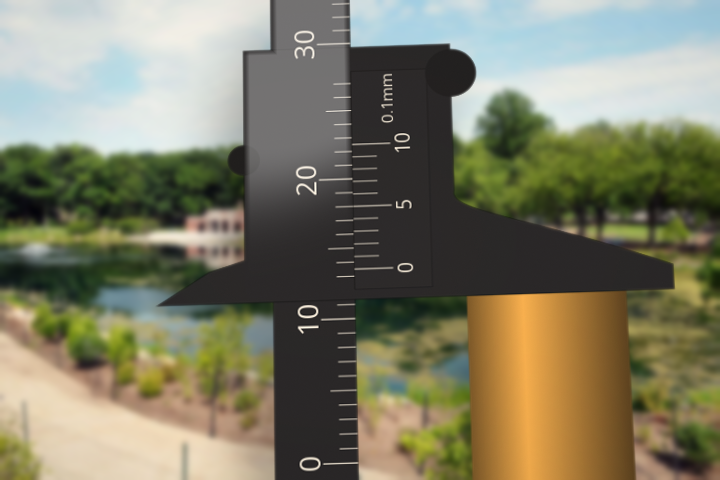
value=13.5 unit=mm
